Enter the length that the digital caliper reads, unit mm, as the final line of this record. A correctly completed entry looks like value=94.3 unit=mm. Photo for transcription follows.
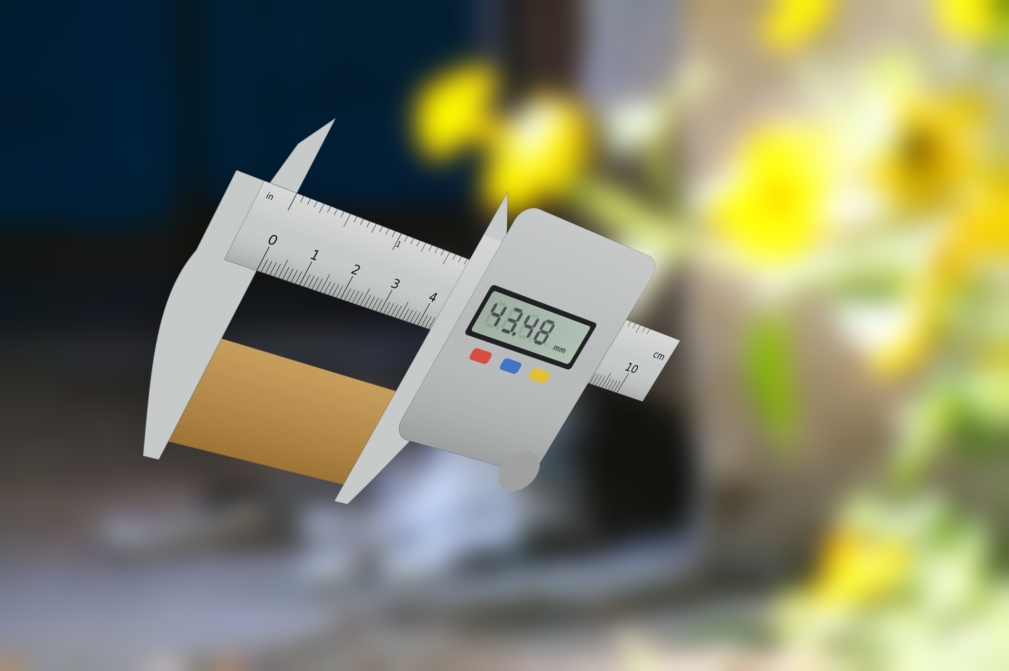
value=43.48 unit=mm
